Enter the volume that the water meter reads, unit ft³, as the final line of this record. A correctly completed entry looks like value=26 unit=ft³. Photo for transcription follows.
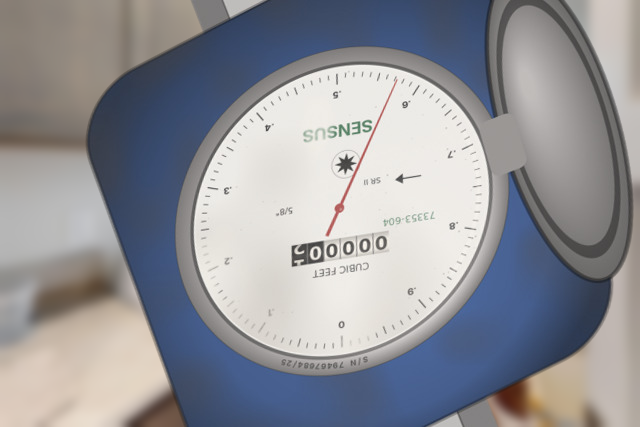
value=1.57 unit=ft³
